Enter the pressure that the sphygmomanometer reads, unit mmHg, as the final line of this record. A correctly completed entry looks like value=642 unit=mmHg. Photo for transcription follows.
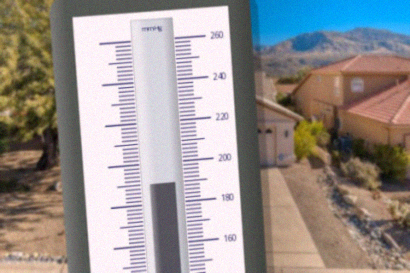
value=190 unit=mmHg
